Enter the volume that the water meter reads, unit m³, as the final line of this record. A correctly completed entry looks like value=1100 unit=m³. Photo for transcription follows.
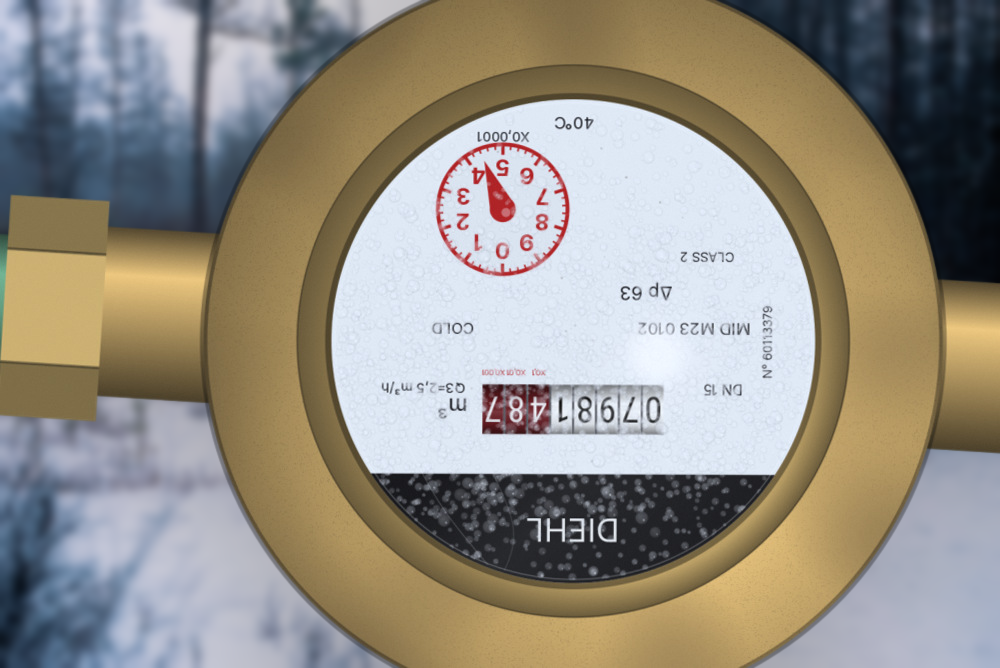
value=7981.4874 unit=m³
